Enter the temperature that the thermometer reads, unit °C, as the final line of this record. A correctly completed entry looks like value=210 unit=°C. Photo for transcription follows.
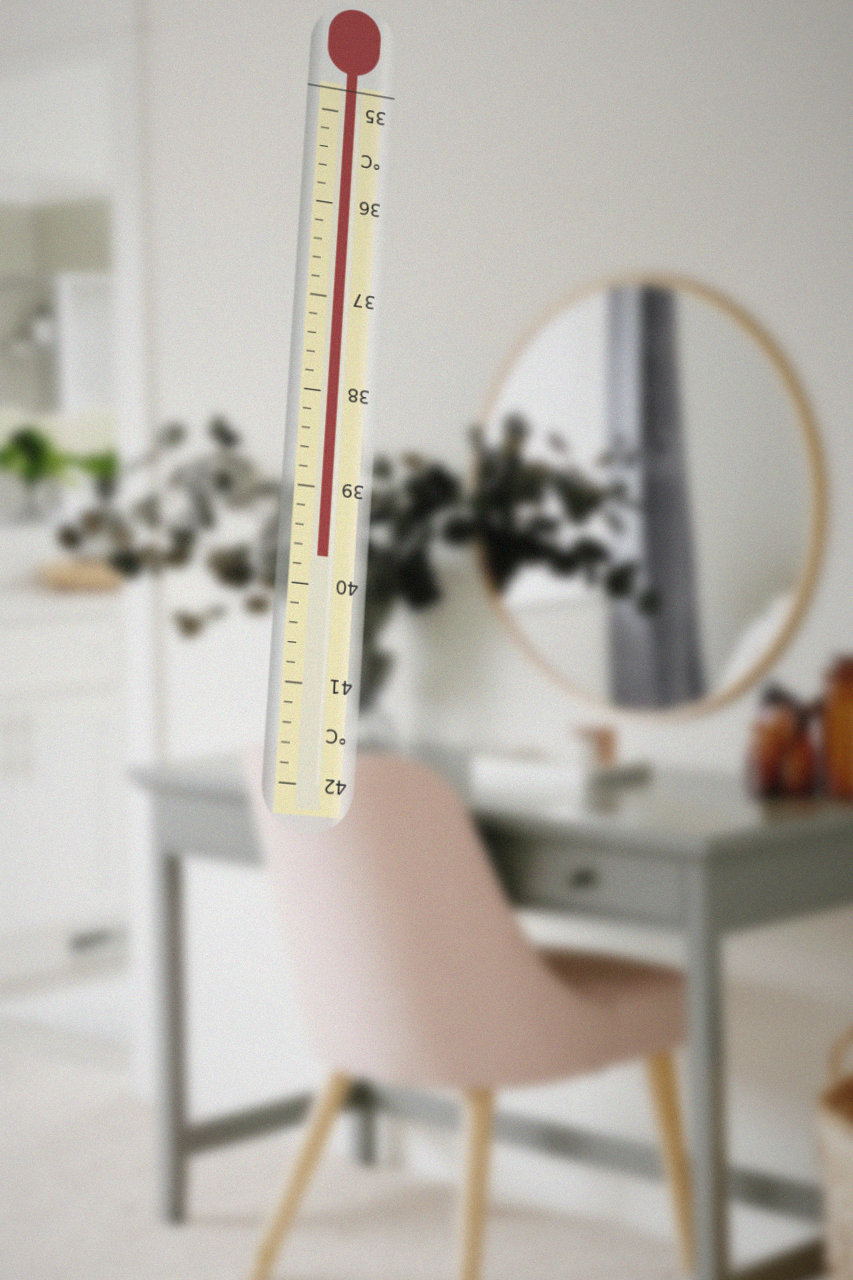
value=39.7 unit=°C
